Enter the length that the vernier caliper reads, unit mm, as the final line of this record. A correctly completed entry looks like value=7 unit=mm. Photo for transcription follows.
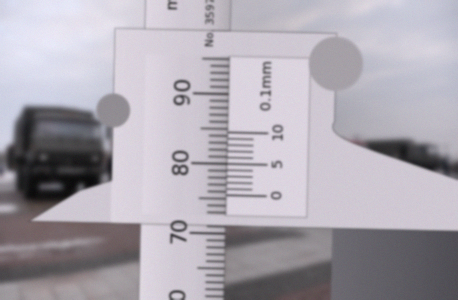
value=75.5 unit=mm
